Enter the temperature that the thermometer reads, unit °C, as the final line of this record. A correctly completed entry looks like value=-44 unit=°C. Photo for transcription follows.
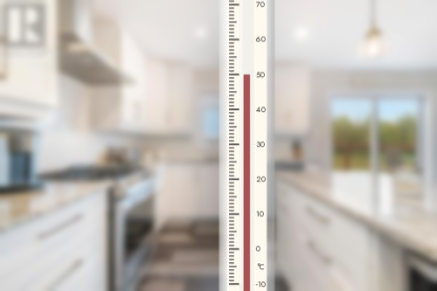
value=50 unit=°C
